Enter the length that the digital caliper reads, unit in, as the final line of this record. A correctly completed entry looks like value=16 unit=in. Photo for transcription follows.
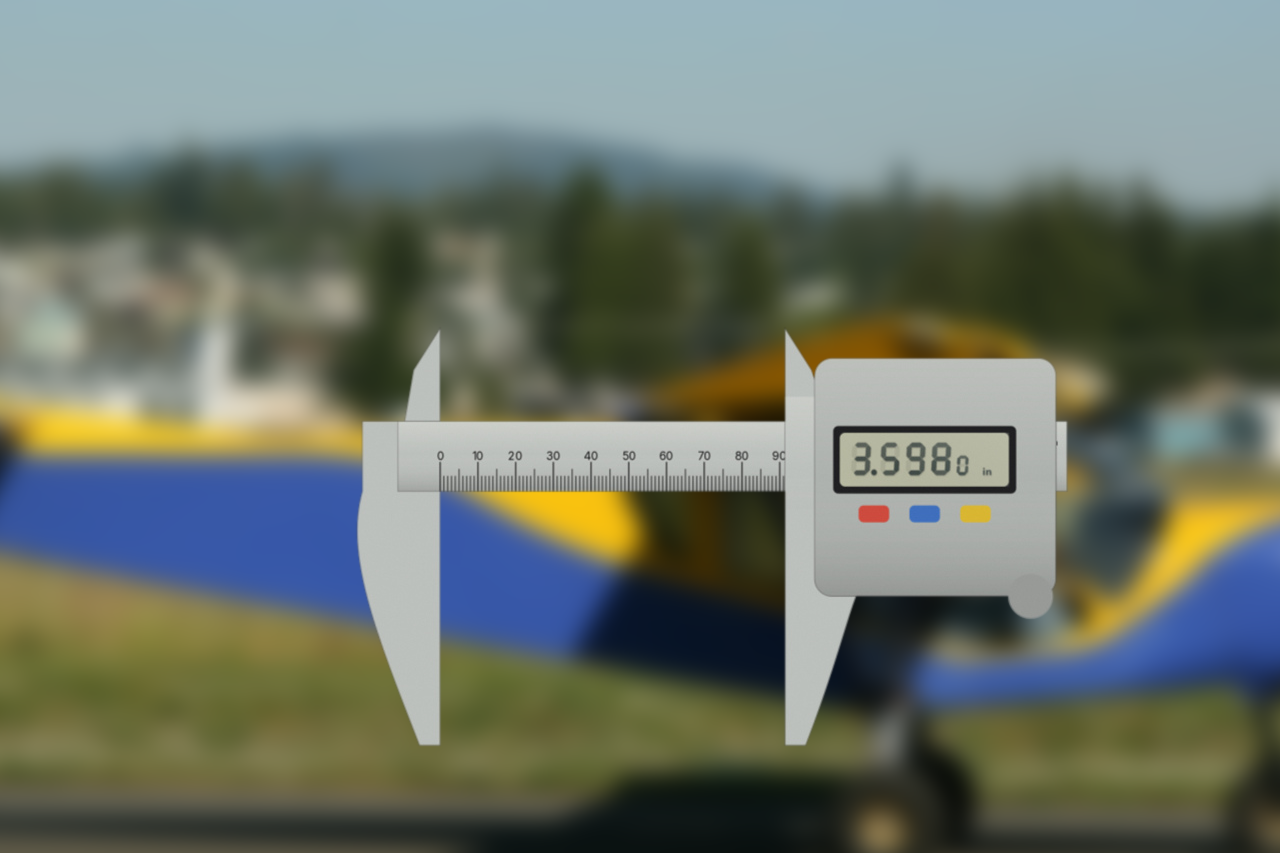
value=3.5980 unit=in
